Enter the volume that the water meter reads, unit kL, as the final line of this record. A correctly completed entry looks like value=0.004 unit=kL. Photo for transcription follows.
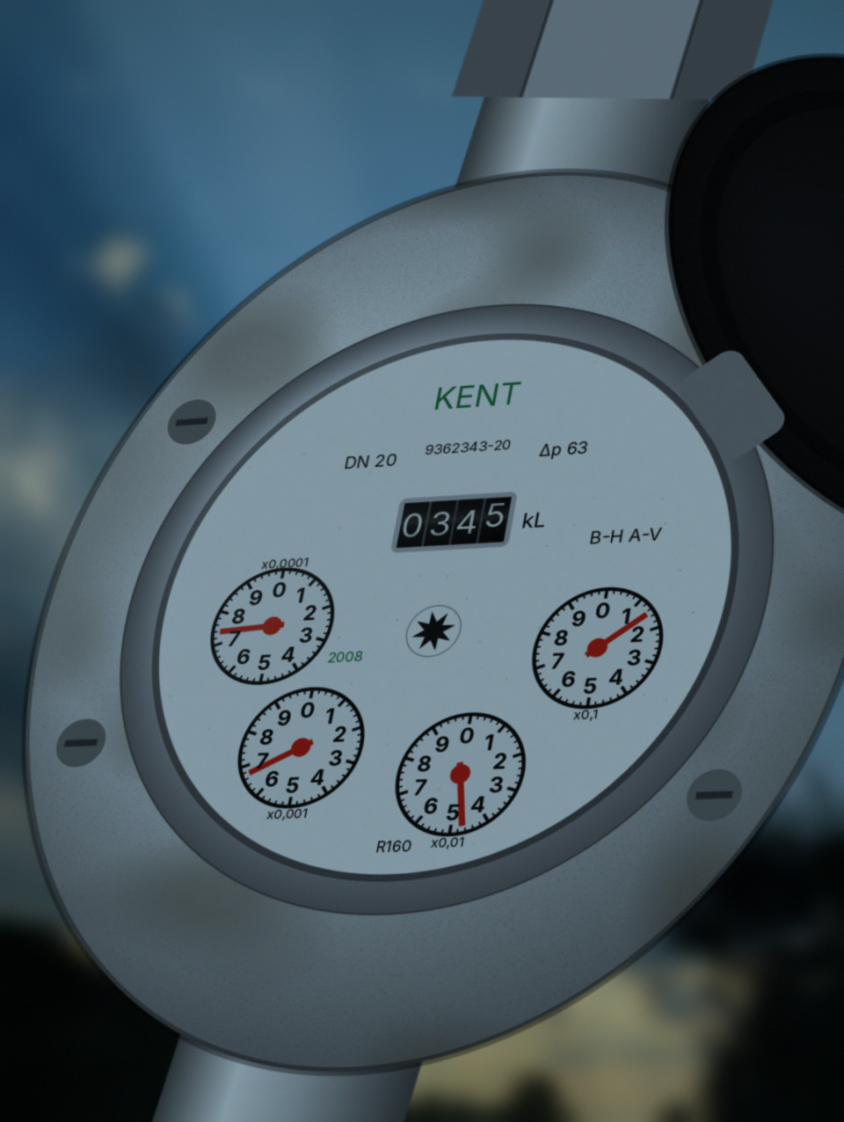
value=345.1467 unit=kL
